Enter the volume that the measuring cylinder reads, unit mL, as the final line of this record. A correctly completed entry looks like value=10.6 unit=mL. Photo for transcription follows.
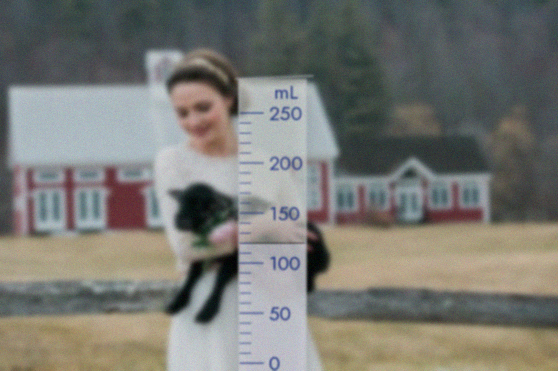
value=120 unit=mL
